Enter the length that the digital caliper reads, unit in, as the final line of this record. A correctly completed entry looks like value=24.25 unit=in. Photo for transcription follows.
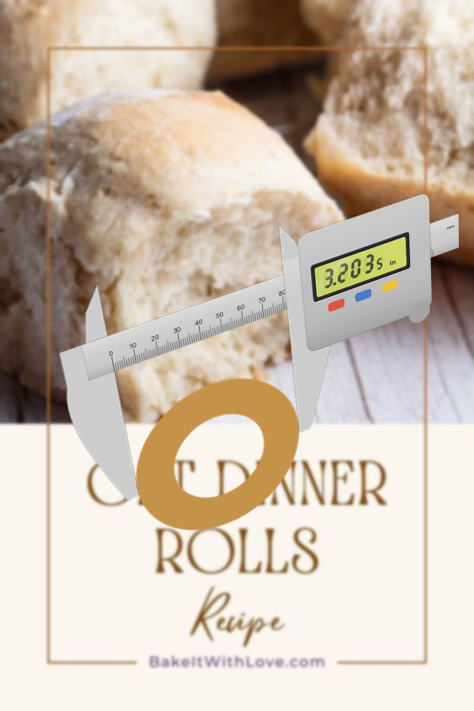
value=3.2035 unit=in
